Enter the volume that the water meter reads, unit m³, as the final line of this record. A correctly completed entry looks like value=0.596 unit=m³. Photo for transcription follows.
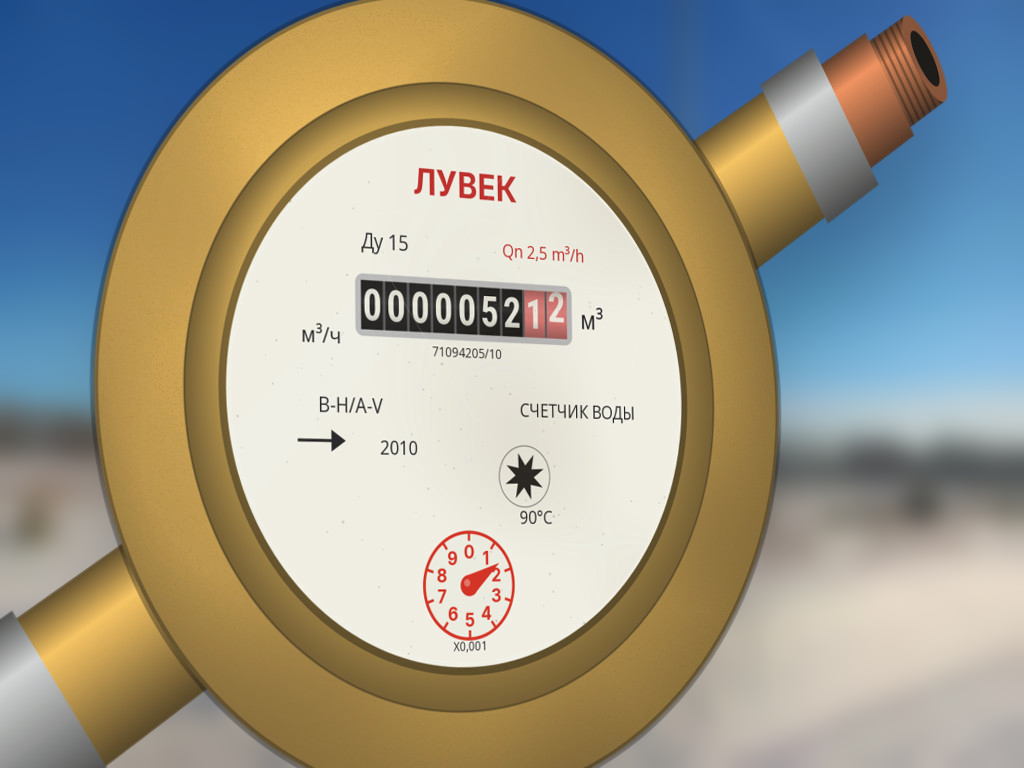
value=52.121 unit=m³
